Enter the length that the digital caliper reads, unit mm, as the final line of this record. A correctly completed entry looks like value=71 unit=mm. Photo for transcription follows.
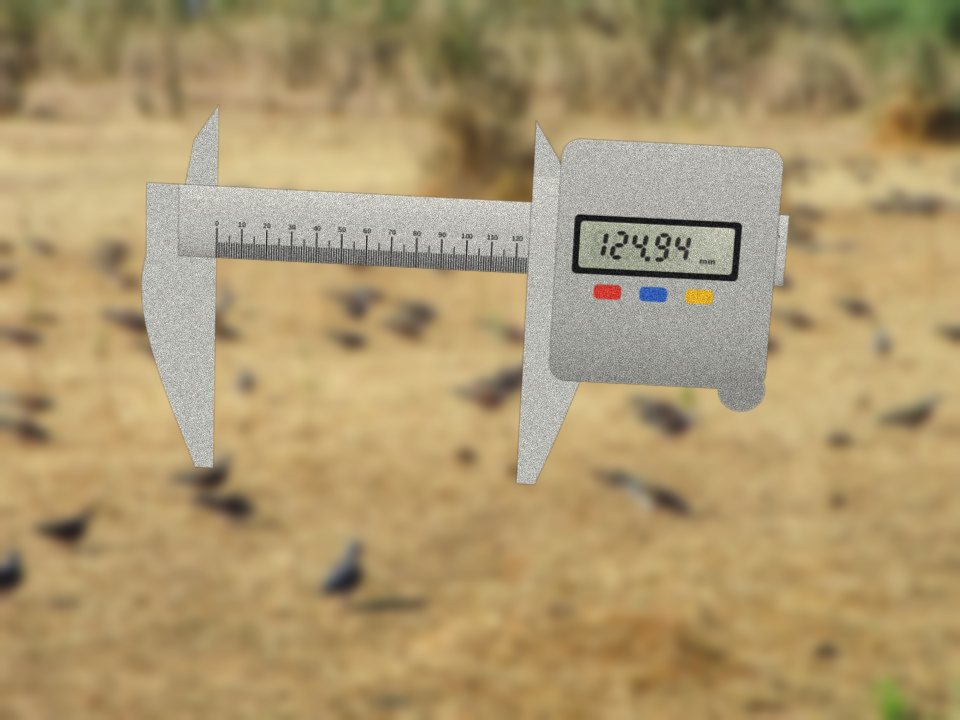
value=124.94 unit=mm
